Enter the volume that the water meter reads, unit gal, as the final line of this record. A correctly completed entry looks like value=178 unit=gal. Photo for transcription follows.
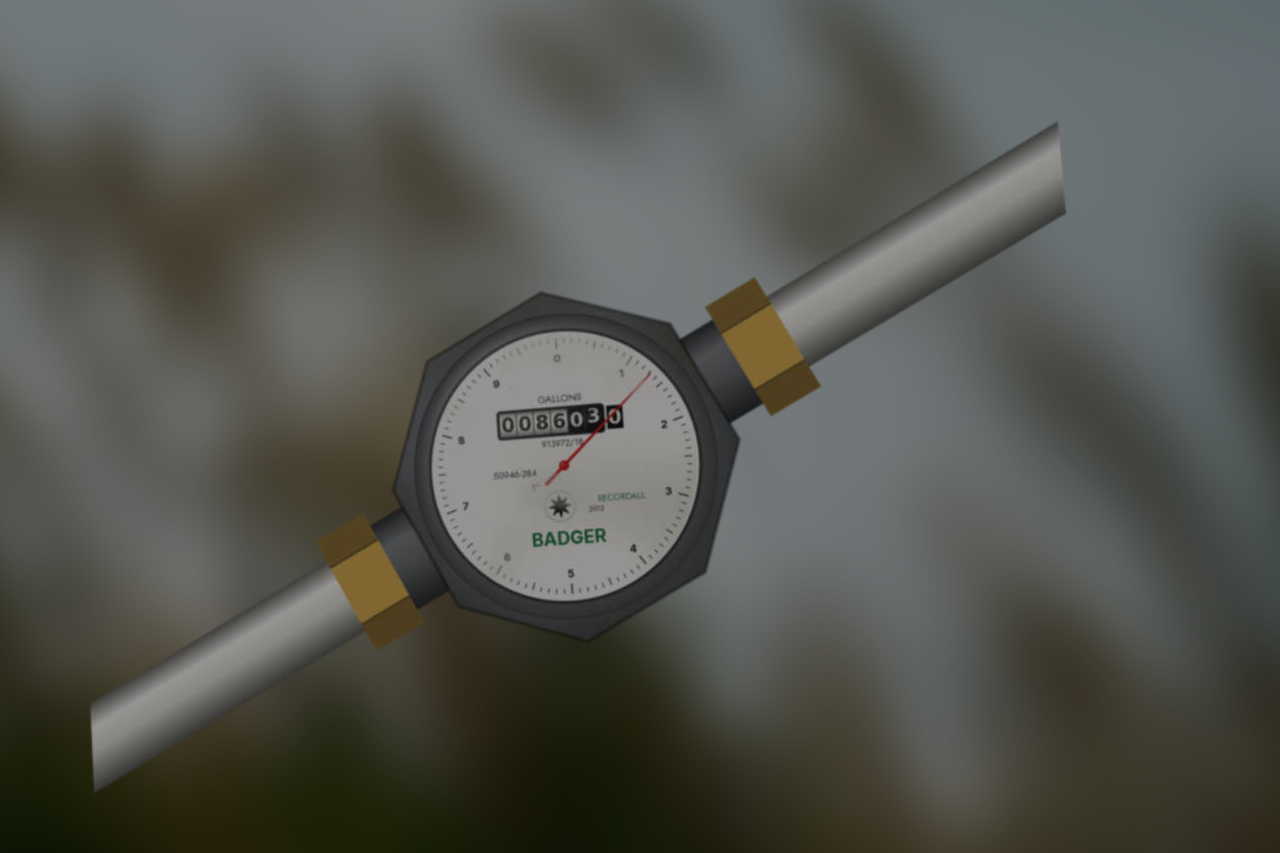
value=86031.3 unit=gal
